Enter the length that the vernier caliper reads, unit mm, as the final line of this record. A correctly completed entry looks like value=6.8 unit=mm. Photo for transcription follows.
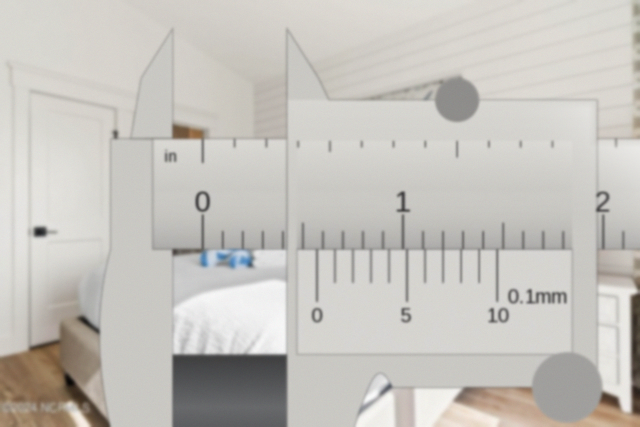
value=5.7 unit=mm
